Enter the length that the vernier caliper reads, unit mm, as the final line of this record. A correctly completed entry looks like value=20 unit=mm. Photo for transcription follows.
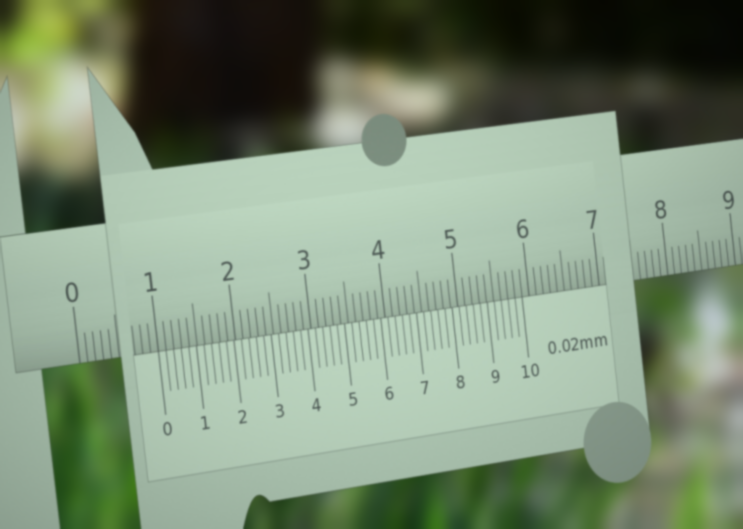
value=10.0 unit=mm
